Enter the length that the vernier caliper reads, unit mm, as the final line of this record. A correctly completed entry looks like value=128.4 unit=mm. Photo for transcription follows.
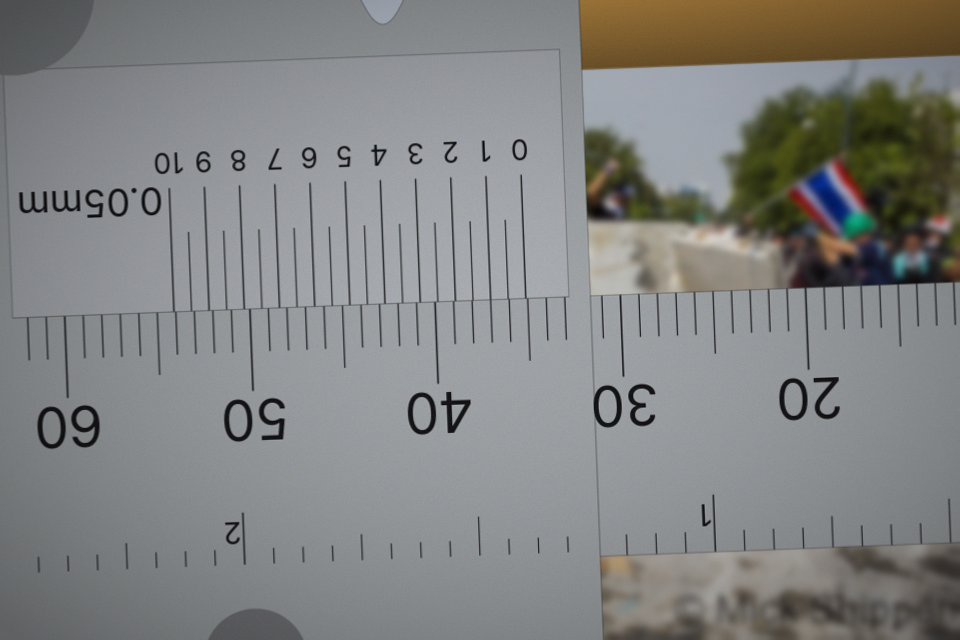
value=35.1 unit=mm
